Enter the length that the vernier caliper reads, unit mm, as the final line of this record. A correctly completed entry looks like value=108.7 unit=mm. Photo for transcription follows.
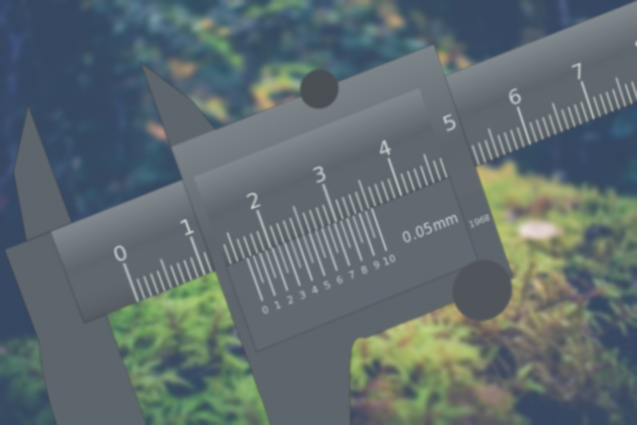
value=16.4 unit=mm
